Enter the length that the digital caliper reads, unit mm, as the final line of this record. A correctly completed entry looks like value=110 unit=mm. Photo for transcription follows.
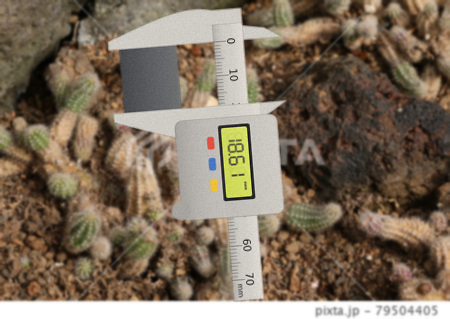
value=18.61 unit=mm
